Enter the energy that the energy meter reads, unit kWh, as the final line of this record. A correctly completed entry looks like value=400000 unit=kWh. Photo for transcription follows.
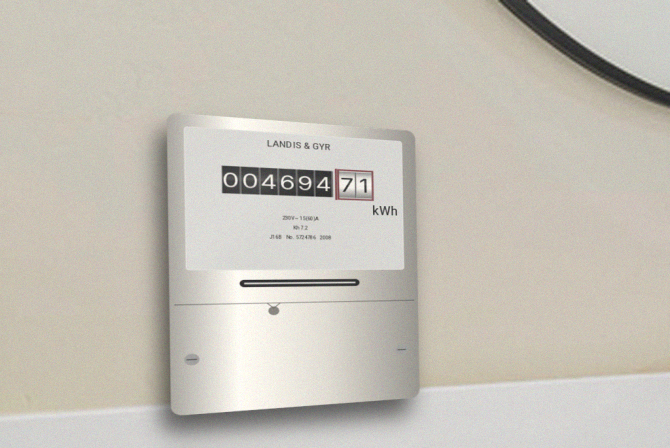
value=4694.71 unit=kWh
